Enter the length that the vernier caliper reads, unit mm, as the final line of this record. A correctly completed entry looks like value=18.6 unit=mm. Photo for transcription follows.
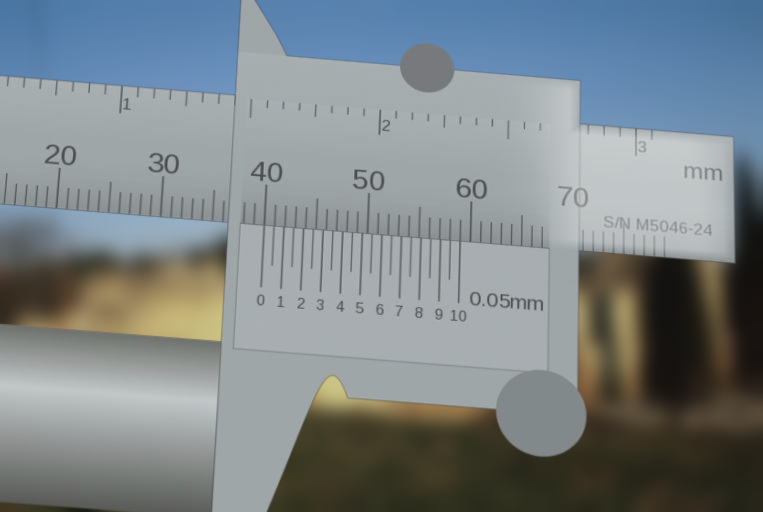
value=40.0 unit=mm
